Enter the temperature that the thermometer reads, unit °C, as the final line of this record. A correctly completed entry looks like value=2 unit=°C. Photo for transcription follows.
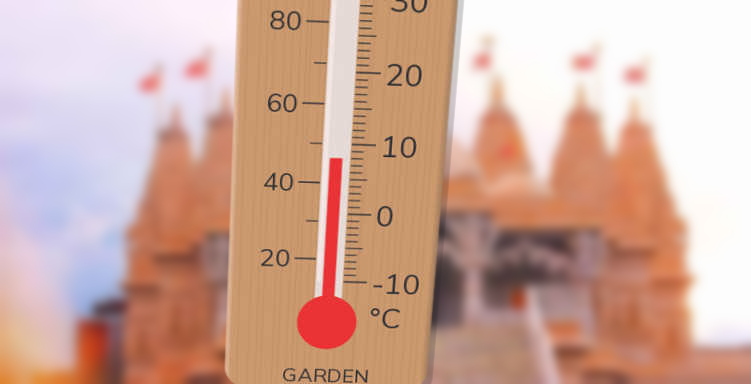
value=8 unit=°C
